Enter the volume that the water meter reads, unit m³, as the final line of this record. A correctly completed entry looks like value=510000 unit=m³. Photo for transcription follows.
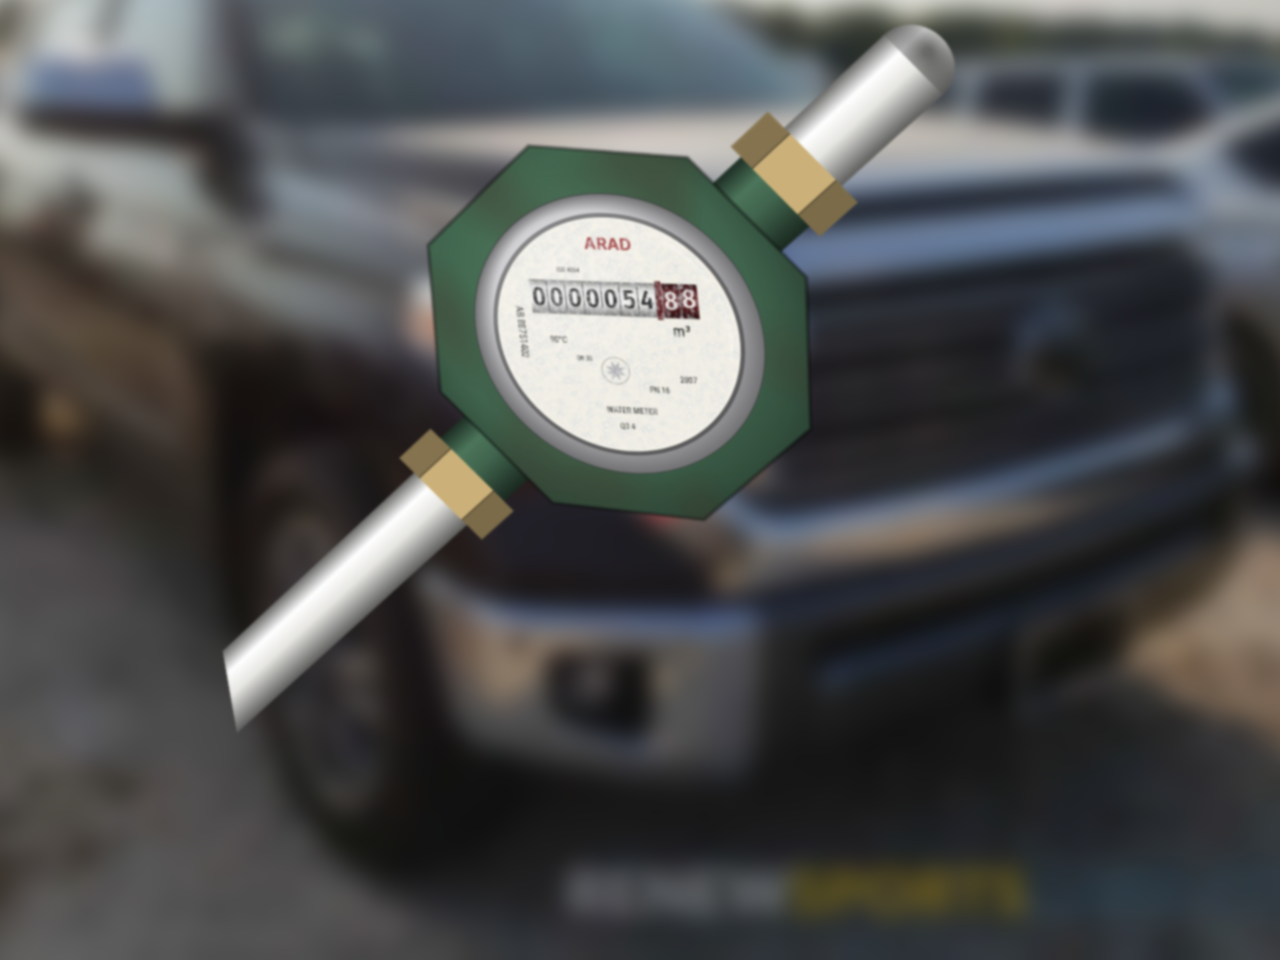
value=54.88 unit=m³
